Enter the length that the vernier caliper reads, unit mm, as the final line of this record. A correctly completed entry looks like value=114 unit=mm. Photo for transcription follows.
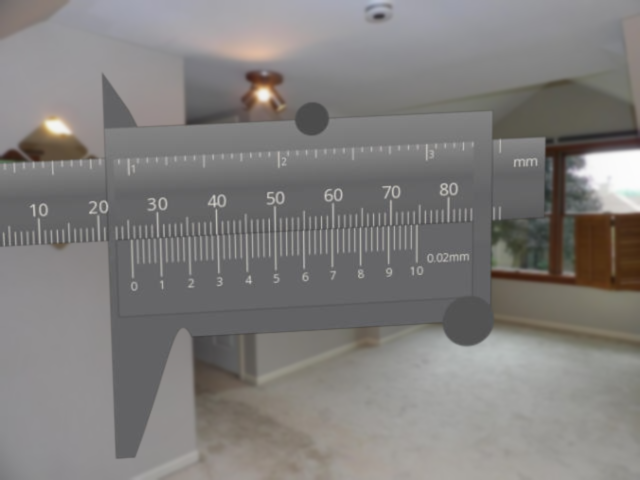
value=25.5 unit=mm
